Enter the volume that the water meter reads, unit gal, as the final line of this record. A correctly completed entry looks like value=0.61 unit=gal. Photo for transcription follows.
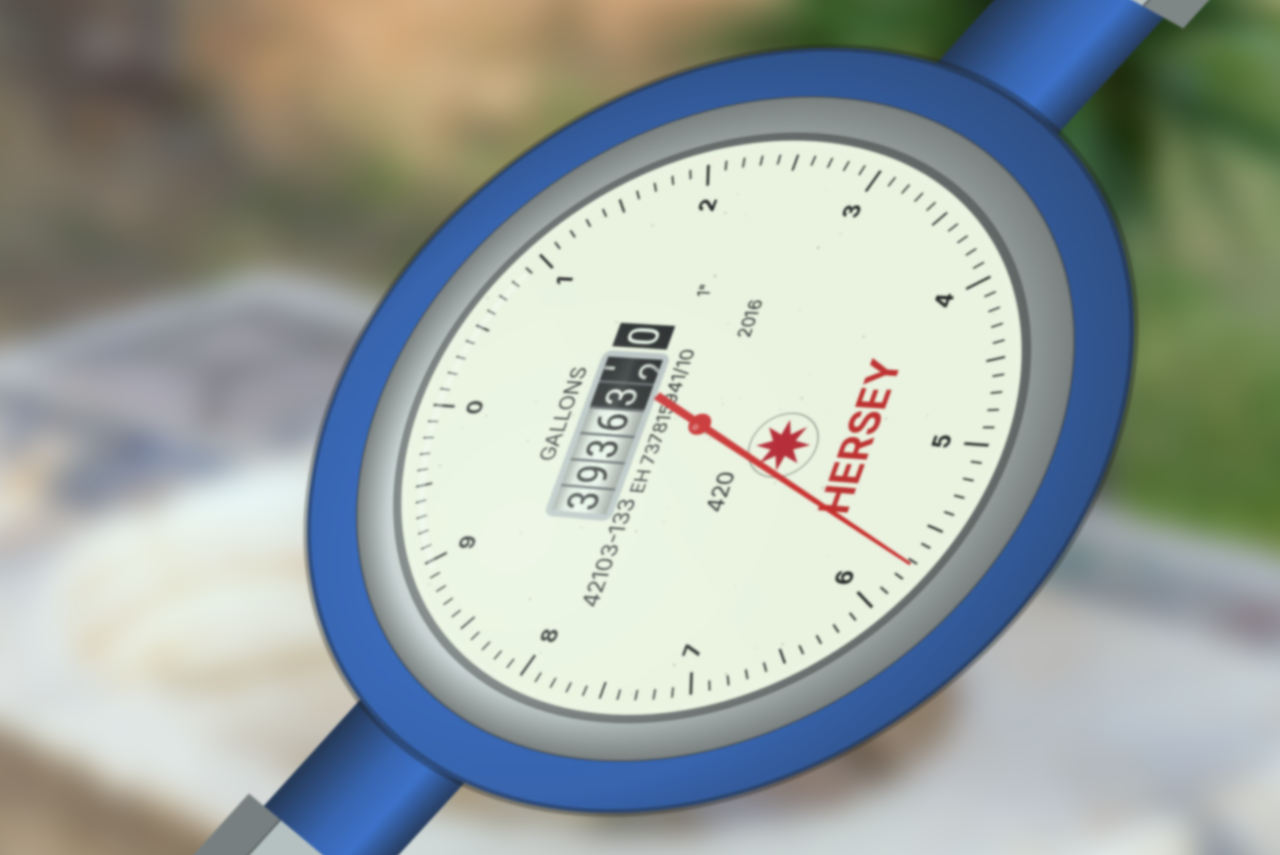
value=3936315.7 unit=gal
